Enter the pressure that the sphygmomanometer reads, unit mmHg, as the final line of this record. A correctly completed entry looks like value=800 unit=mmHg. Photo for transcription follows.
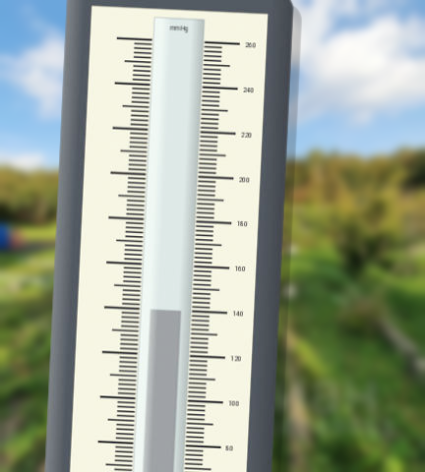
value=140 unit=mmHg
